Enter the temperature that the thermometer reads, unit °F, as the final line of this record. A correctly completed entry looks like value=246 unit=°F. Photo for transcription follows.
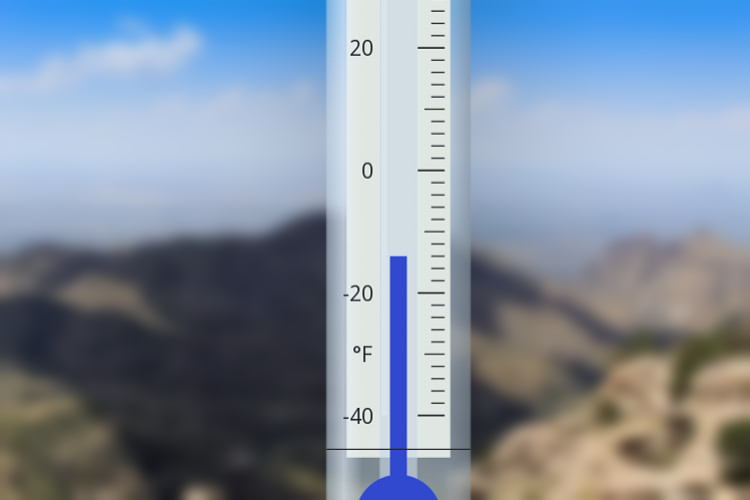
value=-14 unit=°F
